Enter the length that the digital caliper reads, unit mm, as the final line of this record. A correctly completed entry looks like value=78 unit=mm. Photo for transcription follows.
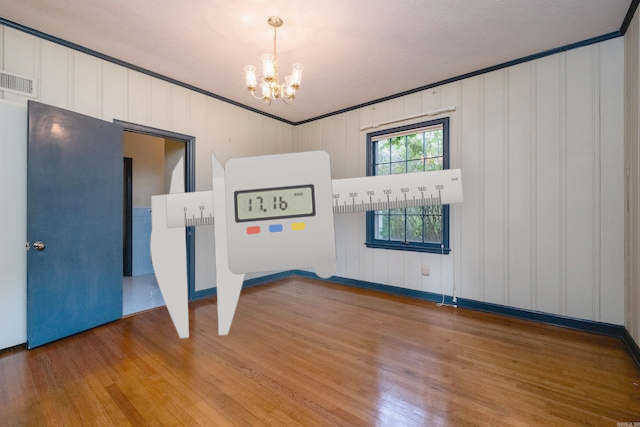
value=17.16 unit=mm
